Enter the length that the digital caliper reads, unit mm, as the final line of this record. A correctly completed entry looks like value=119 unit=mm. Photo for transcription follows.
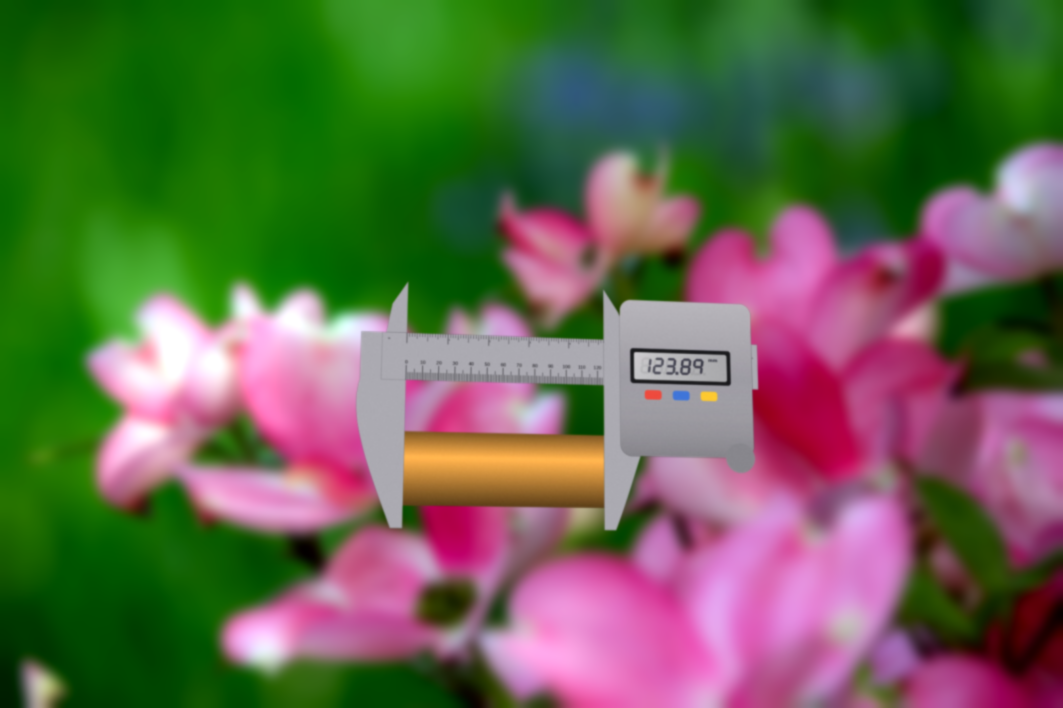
value=123.89 unit=mm
